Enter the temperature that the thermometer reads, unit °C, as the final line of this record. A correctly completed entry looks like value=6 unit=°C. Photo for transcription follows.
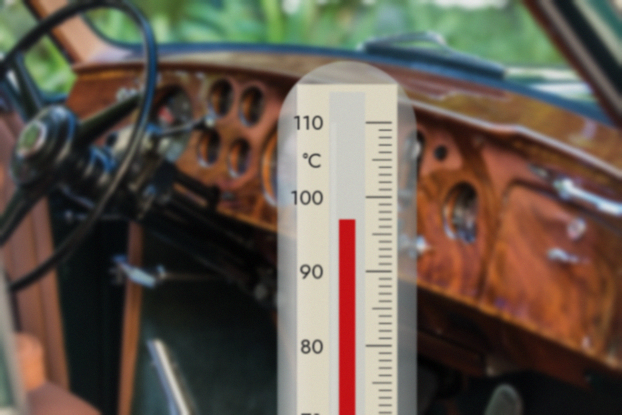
value=97 unit=°C
